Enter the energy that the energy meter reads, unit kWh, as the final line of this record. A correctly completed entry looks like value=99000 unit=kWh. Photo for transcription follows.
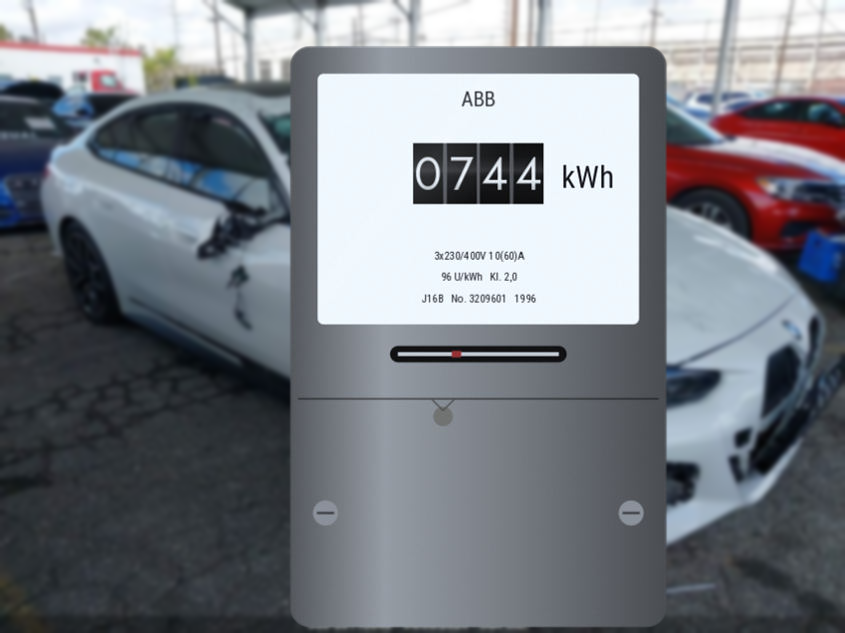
value=744 unit=kWh
